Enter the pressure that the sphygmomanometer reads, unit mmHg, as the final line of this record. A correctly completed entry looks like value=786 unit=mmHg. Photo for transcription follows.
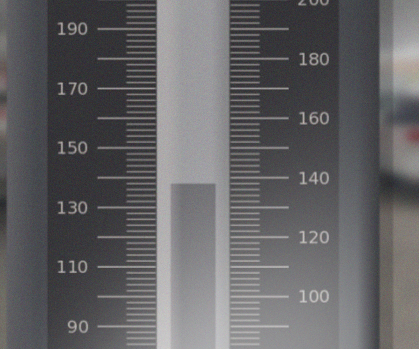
value=138 unit=mmHg
